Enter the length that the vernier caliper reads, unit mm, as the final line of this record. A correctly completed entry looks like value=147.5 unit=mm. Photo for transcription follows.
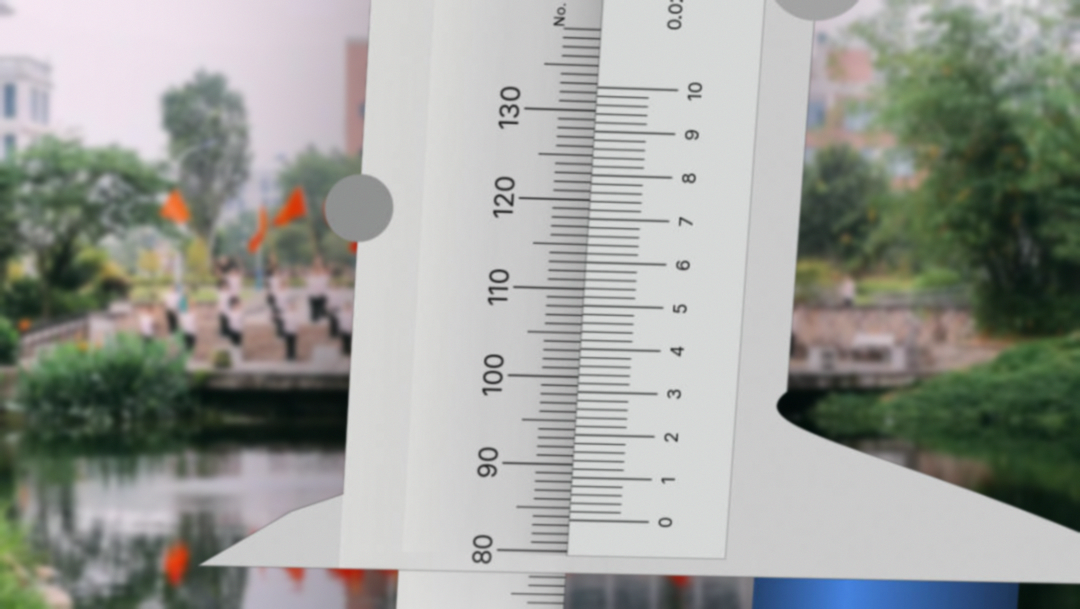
value=83.6 unit=mm
